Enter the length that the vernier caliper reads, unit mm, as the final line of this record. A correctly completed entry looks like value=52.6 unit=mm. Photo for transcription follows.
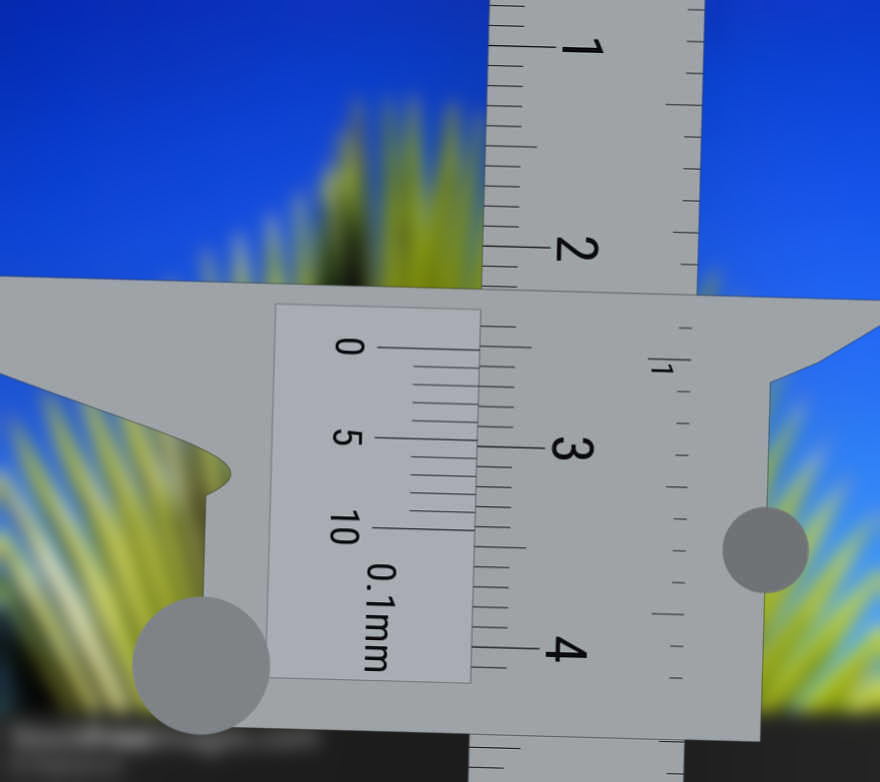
value=25.2 unit=mm
